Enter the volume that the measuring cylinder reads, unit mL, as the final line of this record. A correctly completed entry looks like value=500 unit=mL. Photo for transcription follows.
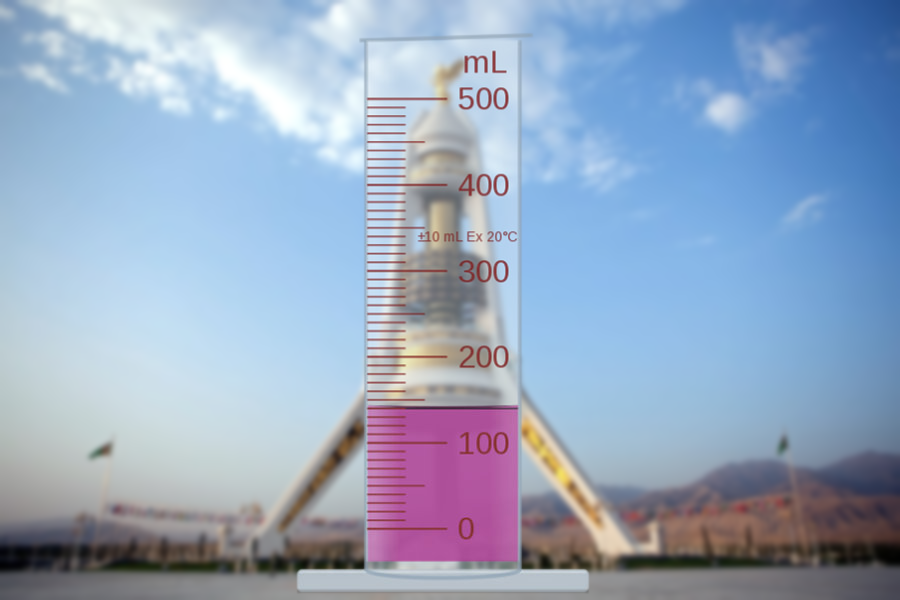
value=140 unit=mL
